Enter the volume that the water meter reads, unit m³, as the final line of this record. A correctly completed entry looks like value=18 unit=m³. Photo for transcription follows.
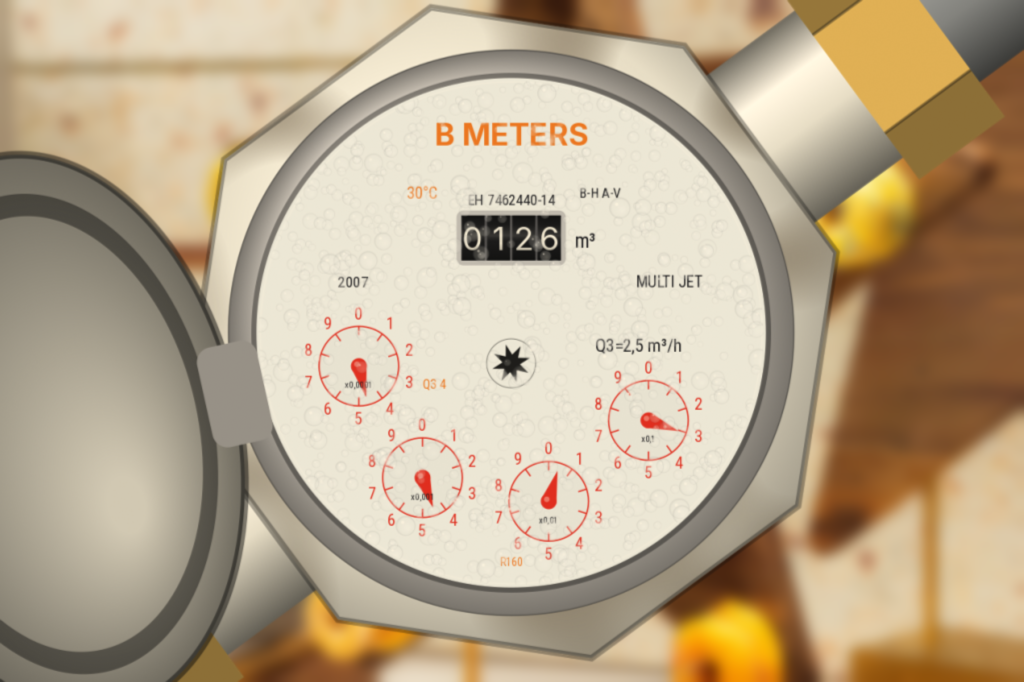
value=126.3044 unit=m³
